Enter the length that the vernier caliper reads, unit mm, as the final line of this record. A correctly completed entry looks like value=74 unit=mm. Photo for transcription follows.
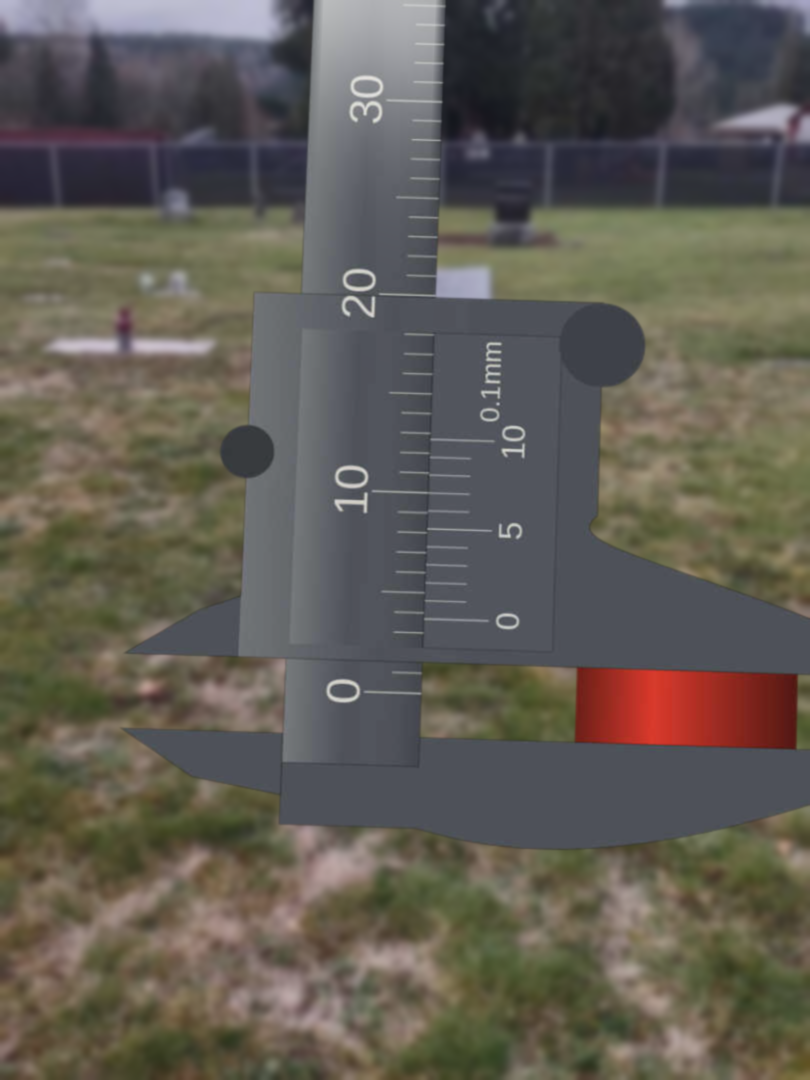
value=3.7 unit=mm
